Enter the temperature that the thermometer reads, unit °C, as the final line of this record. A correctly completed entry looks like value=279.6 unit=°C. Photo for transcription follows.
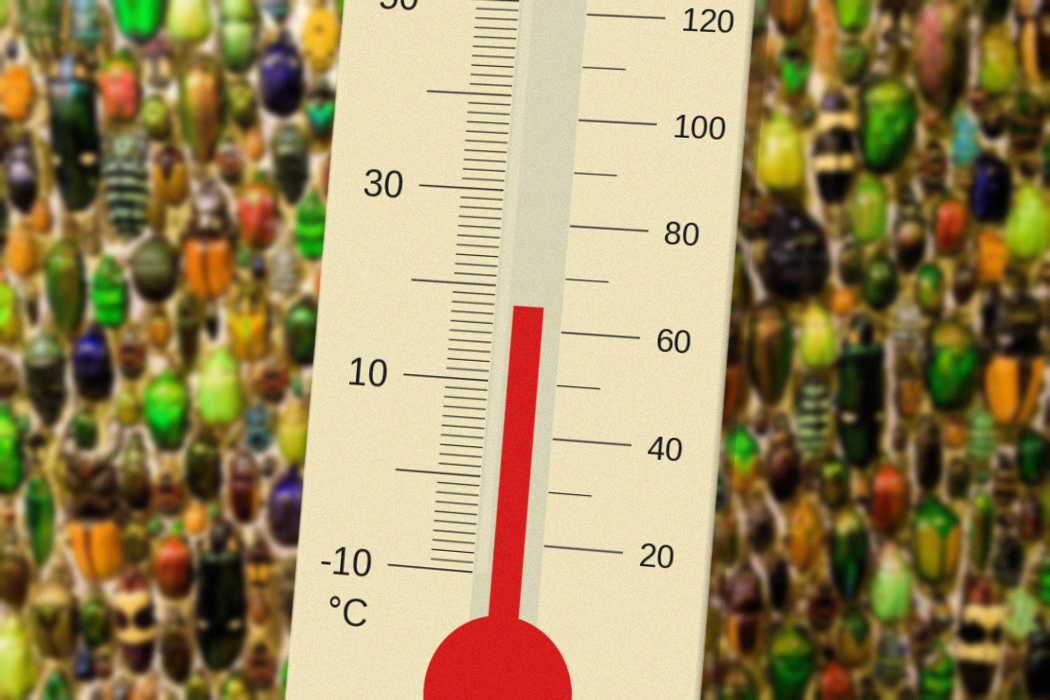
value=18 unit=°C
